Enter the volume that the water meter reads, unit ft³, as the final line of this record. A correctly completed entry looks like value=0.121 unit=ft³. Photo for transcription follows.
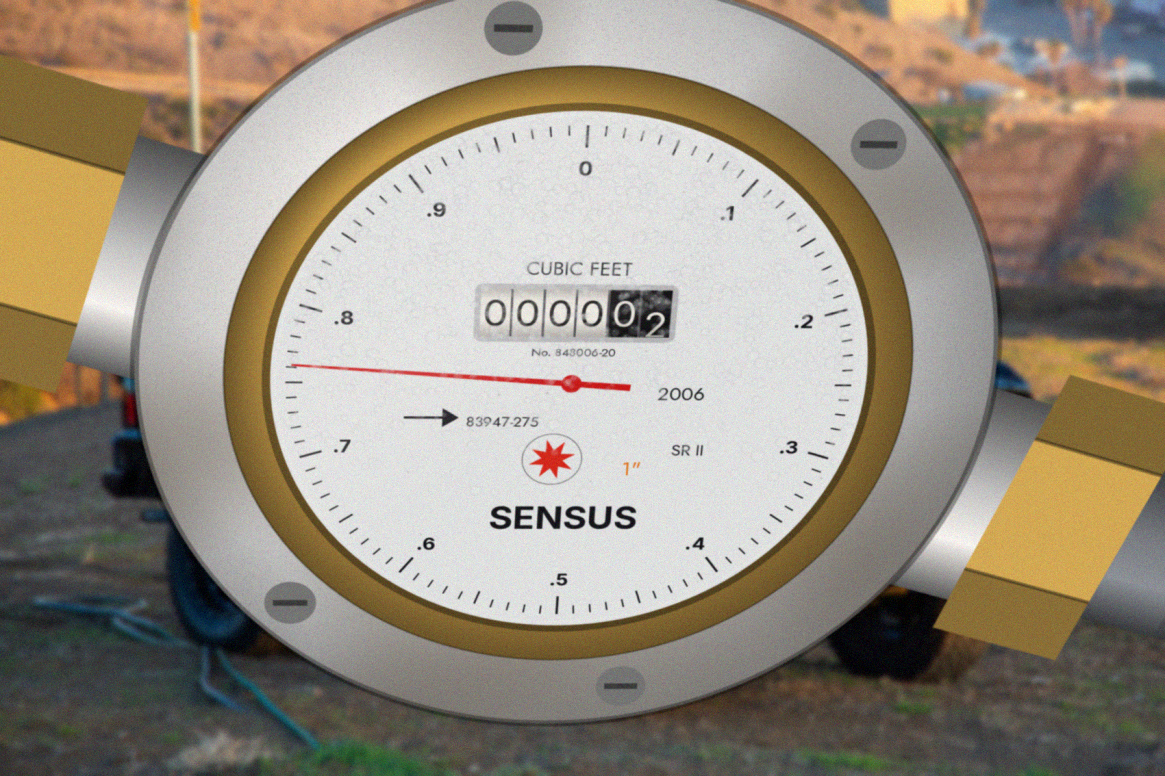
value=1.76 unit=ft³
